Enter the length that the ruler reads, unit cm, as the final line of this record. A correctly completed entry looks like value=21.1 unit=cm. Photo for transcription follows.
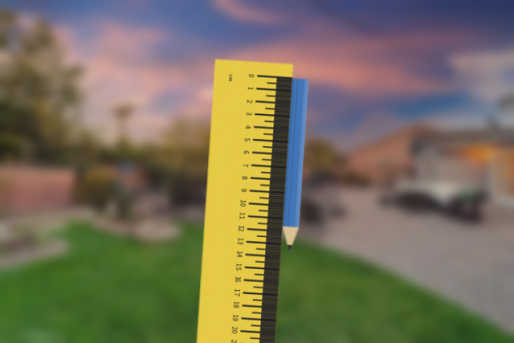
value=13.5 unit=cm
